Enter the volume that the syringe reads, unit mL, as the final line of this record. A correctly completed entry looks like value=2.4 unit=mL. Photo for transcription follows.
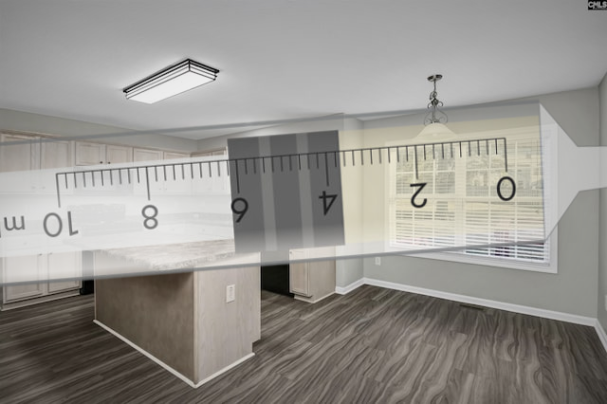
value=3.7 unit=mL
